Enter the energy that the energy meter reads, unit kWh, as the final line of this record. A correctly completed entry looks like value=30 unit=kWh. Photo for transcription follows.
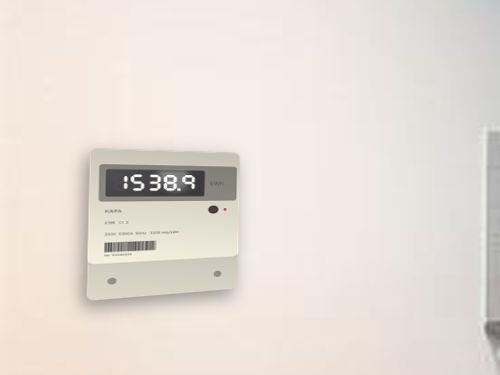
value=1538.9 unit=kWh
